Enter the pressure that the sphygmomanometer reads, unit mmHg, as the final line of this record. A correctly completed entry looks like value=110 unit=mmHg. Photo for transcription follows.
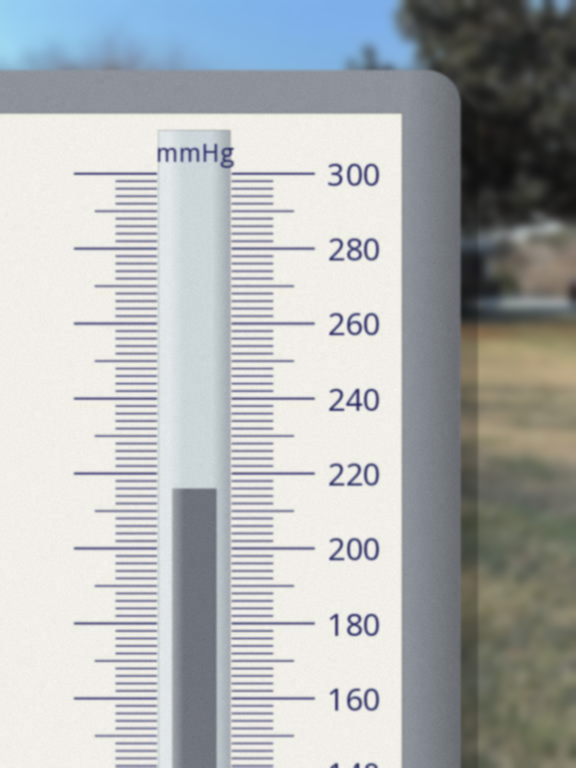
value=216 unit=mmHg
